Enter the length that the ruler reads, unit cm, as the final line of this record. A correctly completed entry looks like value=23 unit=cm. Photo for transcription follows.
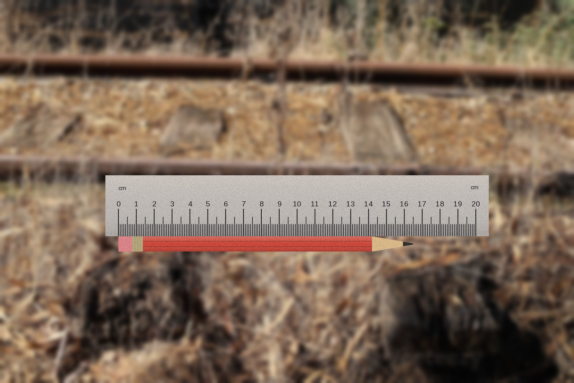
value=16.5 unit=cm
